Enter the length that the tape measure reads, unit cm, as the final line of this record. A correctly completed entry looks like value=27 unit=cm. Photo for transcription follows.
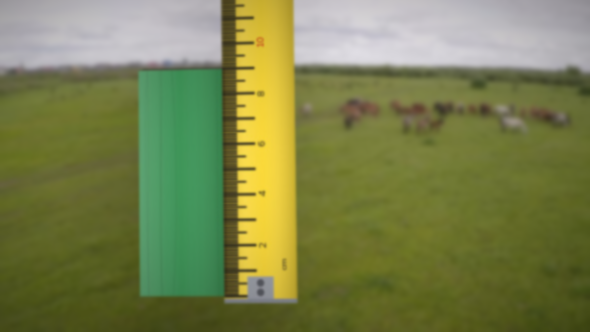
value=9 unit=cm
